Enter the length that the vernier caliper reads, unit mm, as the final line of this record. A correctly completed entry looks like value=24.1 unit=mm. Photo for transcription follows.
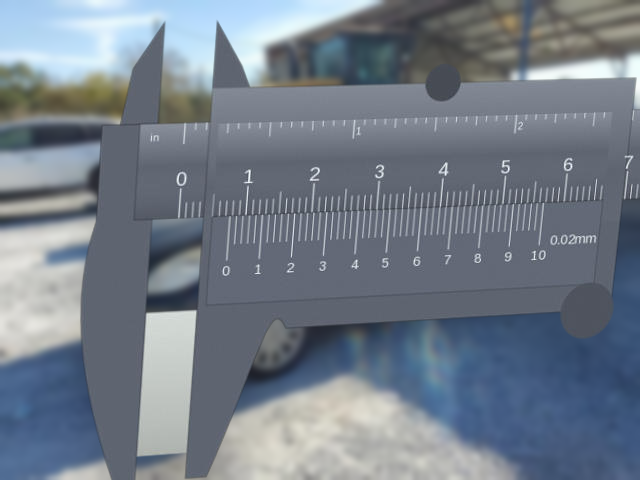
value=7.6 unit=mm
